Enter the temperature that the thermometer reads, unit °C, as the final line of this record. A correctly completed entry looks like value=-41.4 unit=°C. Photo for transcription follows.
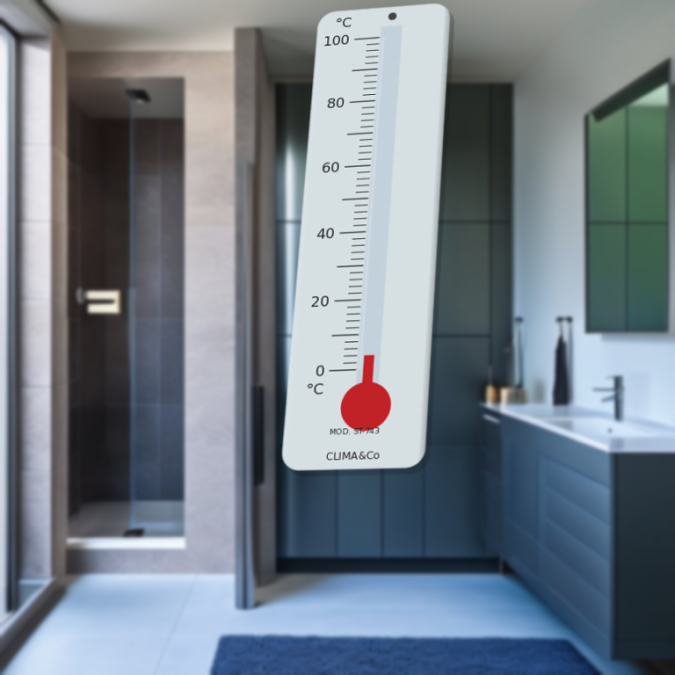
value=4 unit=°C
